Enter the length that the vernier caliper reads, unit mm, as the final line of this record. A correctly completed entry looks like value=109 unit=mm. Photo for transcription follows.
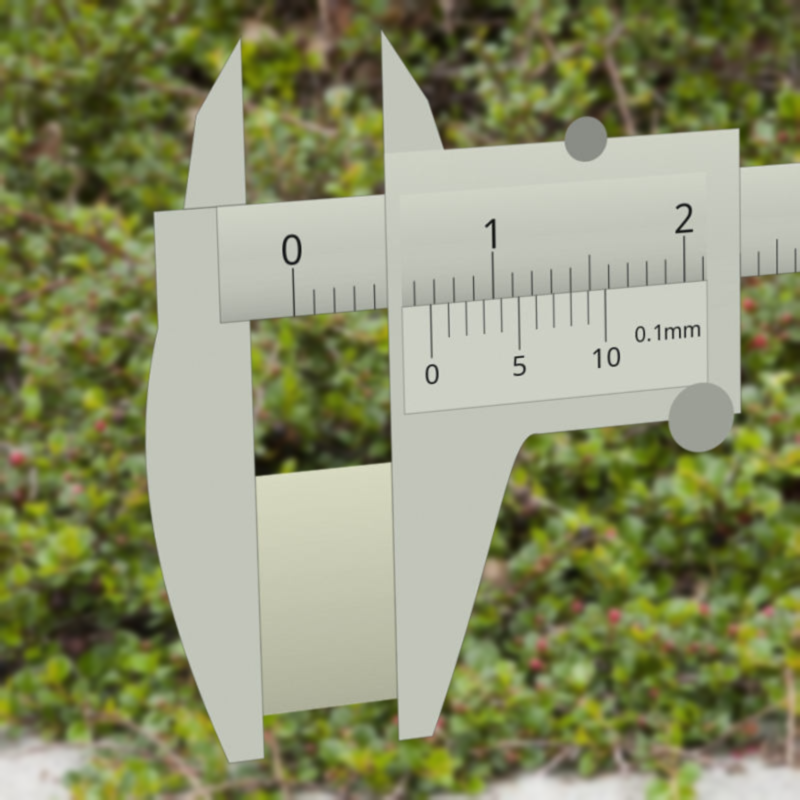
value=6.8 unit=mm
